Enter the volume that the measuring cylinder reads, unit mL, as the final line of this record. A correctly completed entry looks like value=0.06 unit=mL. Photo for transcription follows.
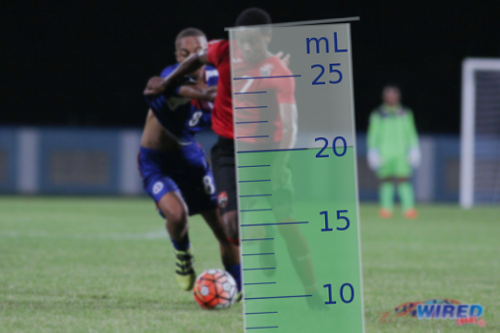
value=20 unit=mL
